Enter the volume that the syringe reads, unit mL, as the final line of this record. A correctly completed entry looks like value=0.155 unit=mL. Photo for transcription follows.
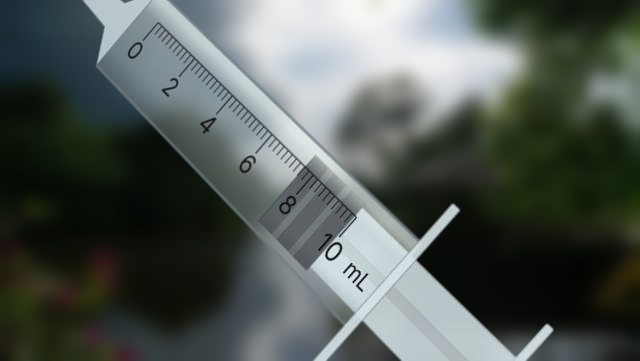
value=7.6 unit=mL
